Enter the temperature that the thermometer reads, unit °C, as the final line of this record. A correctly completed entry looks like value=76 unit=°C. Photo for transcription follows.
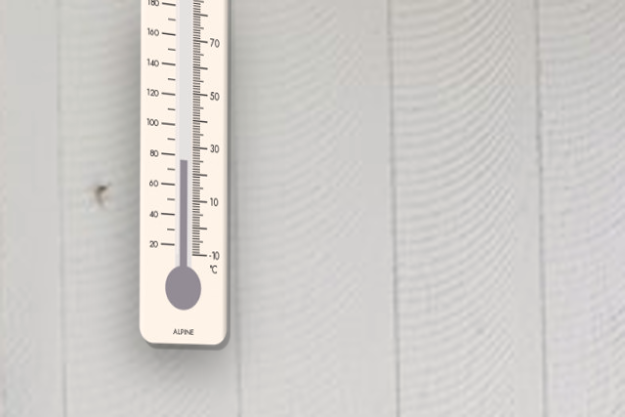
value=25 unit=°C
